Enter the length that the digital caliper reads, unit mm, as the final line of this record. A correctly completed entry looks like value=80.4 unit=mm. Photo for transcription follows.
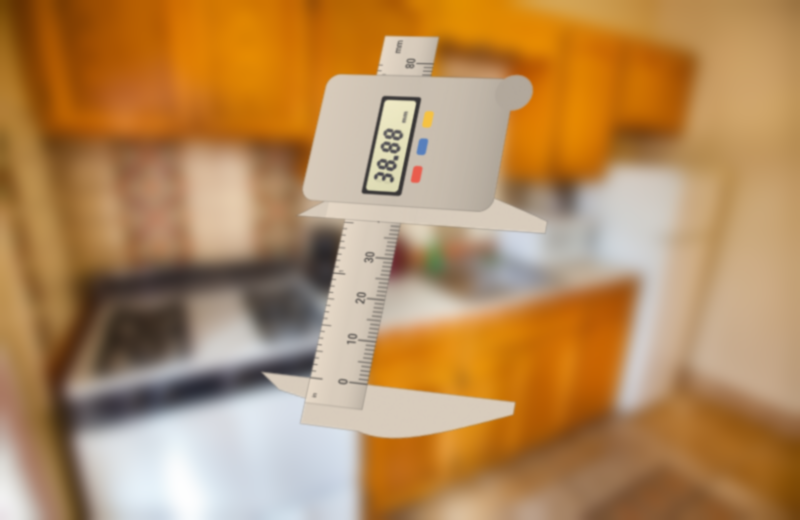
value=38.88 unit=mm
